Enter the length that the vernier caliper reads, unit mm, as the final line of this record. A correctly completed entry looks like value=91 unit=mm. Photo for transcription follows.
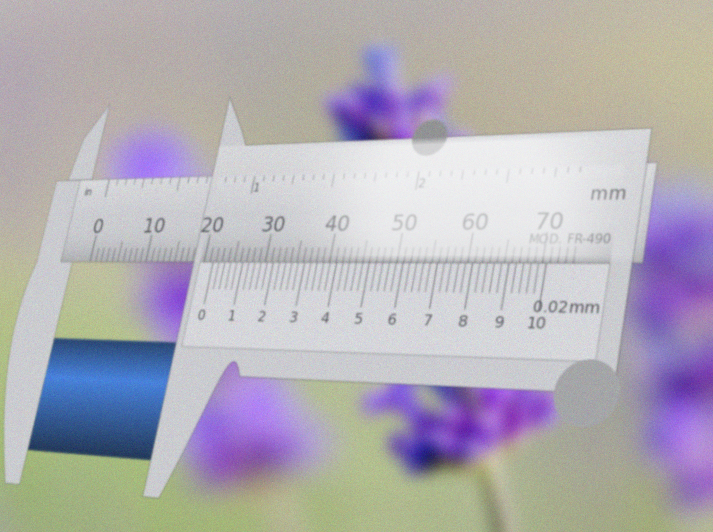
value=21.5 unit=mm
